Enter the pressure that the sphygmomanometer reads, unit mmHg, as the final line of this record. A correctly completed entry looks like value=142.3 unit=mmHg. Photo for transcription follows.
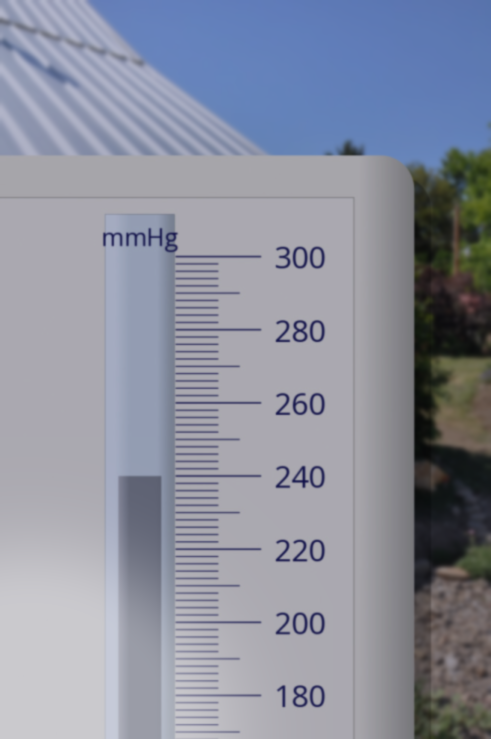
value=240 unit=mmHg
